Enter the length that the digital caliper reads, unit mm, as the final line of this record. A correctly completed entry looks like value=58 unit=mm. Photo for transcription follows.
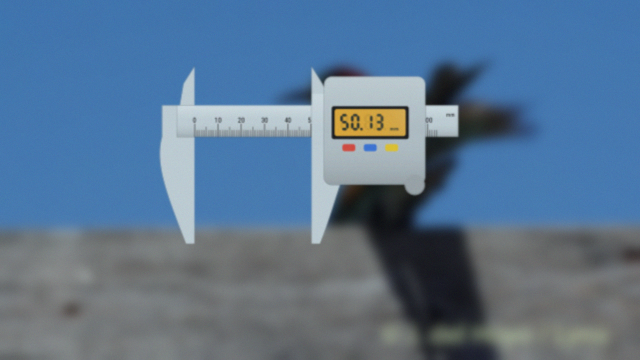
value=50.13 unit=mm
